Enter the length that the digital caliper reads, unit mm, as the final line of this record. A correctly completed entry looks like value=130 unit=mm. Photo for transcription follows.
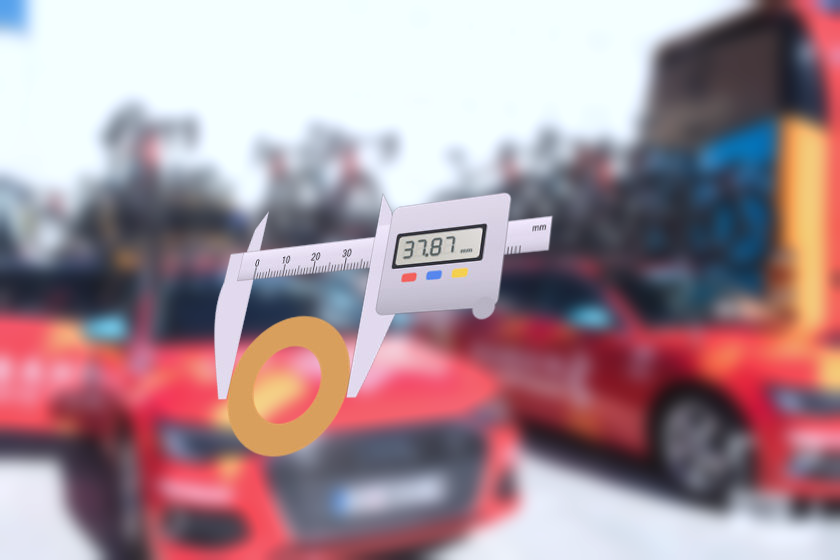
value=37.87 unit=mm
